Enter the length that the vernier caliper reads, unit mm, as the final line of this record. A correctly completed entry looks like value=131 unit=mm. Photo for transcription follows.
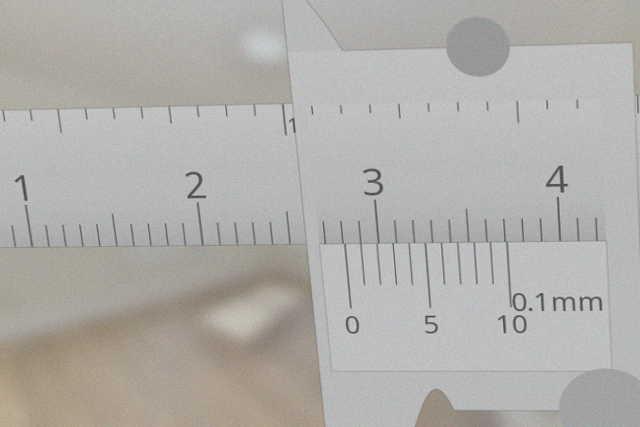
value=28.1 unit=mm
